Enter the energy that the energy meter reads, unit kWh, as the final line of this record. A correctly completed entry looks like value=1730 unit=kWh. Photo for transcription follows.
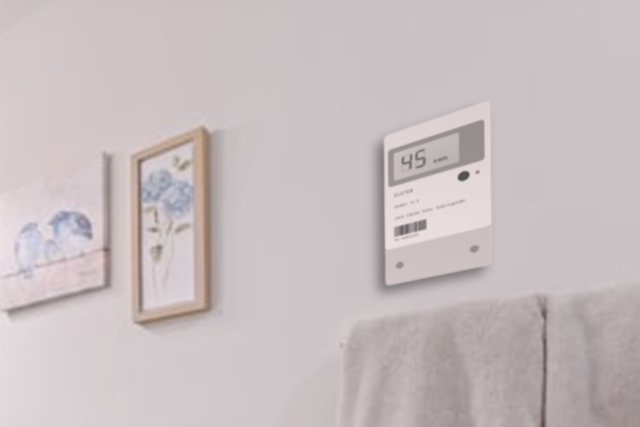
value=45 unit=kWh
